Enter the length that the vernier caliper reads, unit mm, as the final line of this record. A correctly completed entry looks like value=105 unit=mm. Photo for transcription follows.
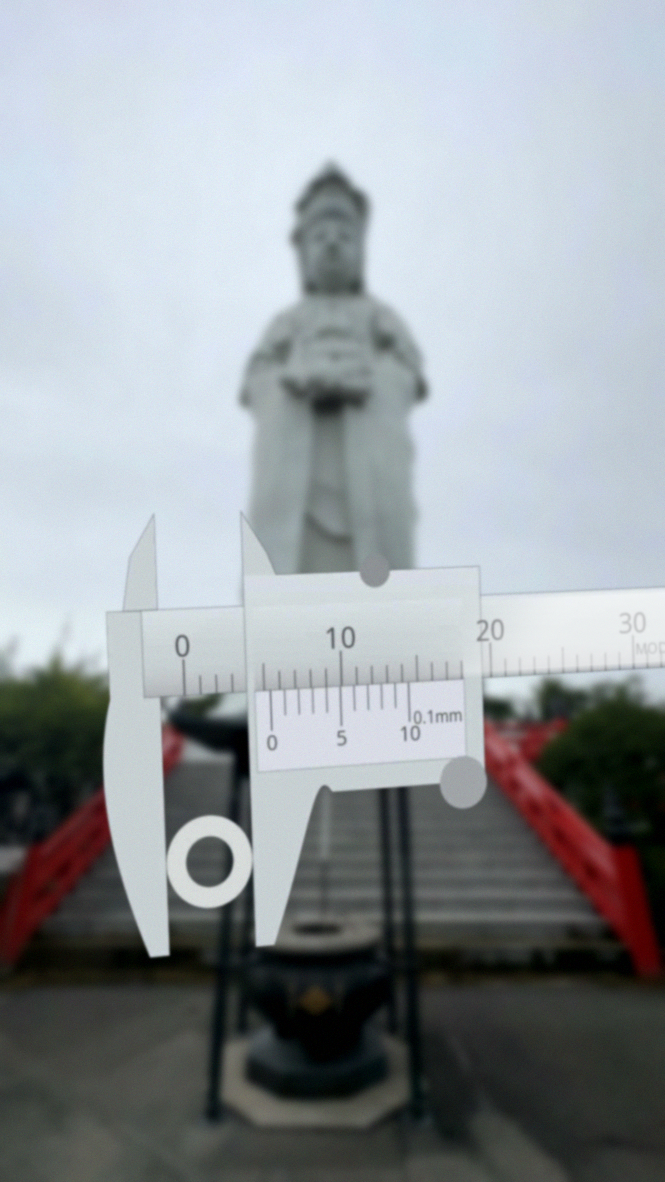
value=5.4 unit=mm
